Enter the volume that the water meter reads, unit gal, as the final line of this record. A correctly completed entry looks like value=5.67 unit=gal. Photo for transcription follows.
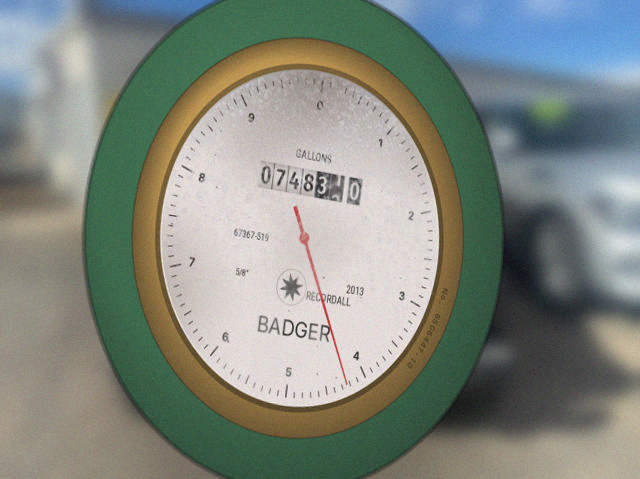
value=748314.2 unit=gal
